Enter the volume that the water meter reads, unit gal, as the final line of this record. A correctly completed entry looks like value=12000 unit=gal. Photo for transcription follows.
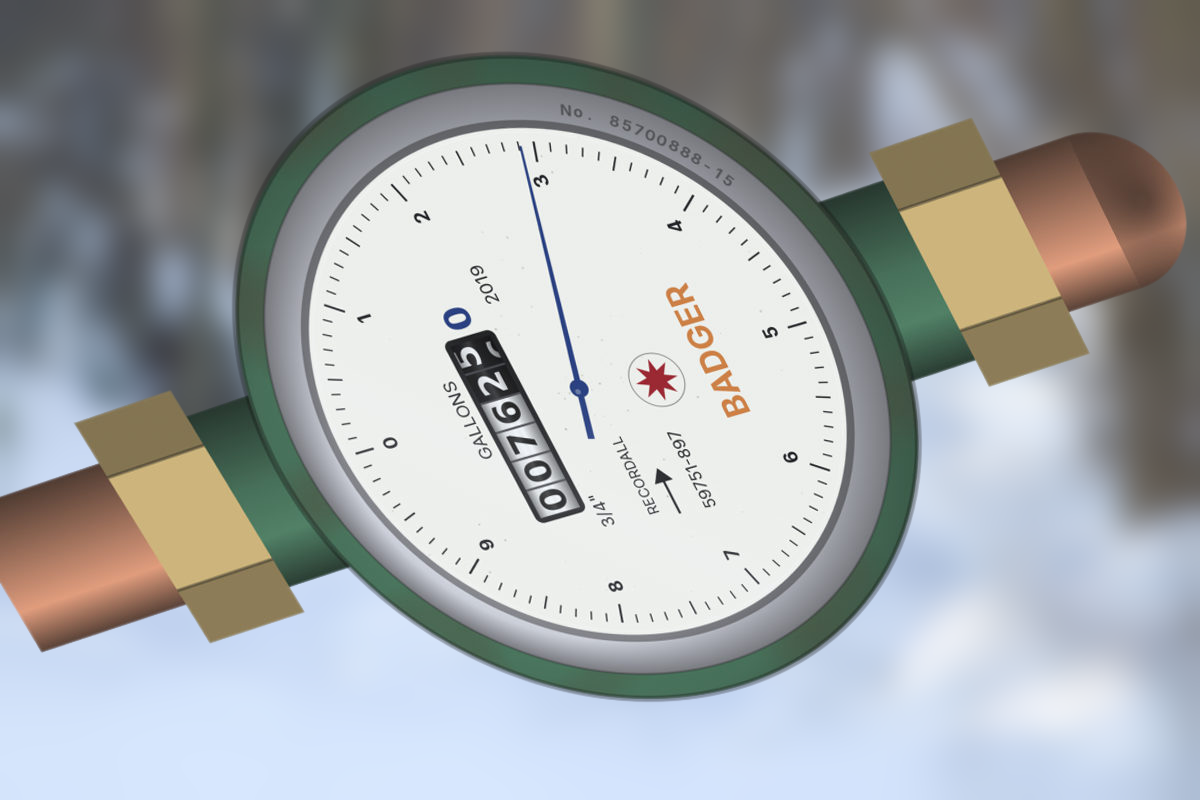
value=76252.9 unit=gal
